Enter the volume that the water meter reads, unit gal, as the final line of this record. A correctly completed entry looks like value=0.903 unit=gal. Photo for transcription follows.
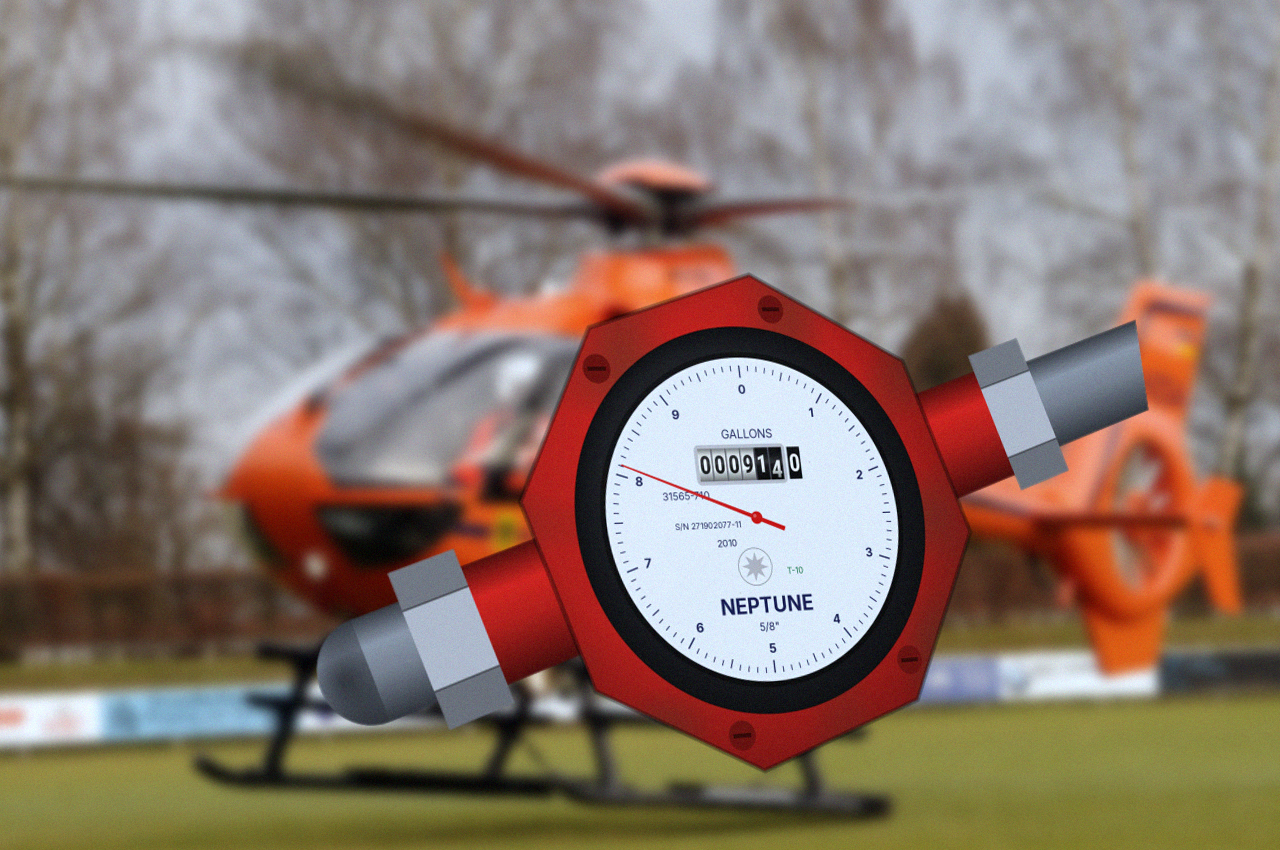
value=9138.1 unit=gal
